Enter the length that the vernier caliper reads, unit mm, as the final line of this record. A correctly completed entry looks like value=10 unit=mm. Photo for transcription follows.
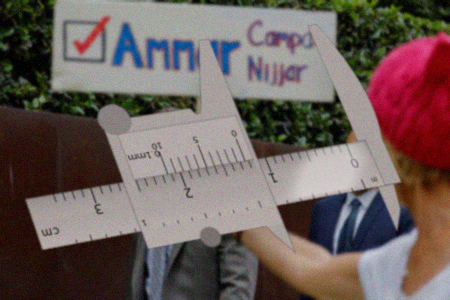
value=12.4 unit=mm
